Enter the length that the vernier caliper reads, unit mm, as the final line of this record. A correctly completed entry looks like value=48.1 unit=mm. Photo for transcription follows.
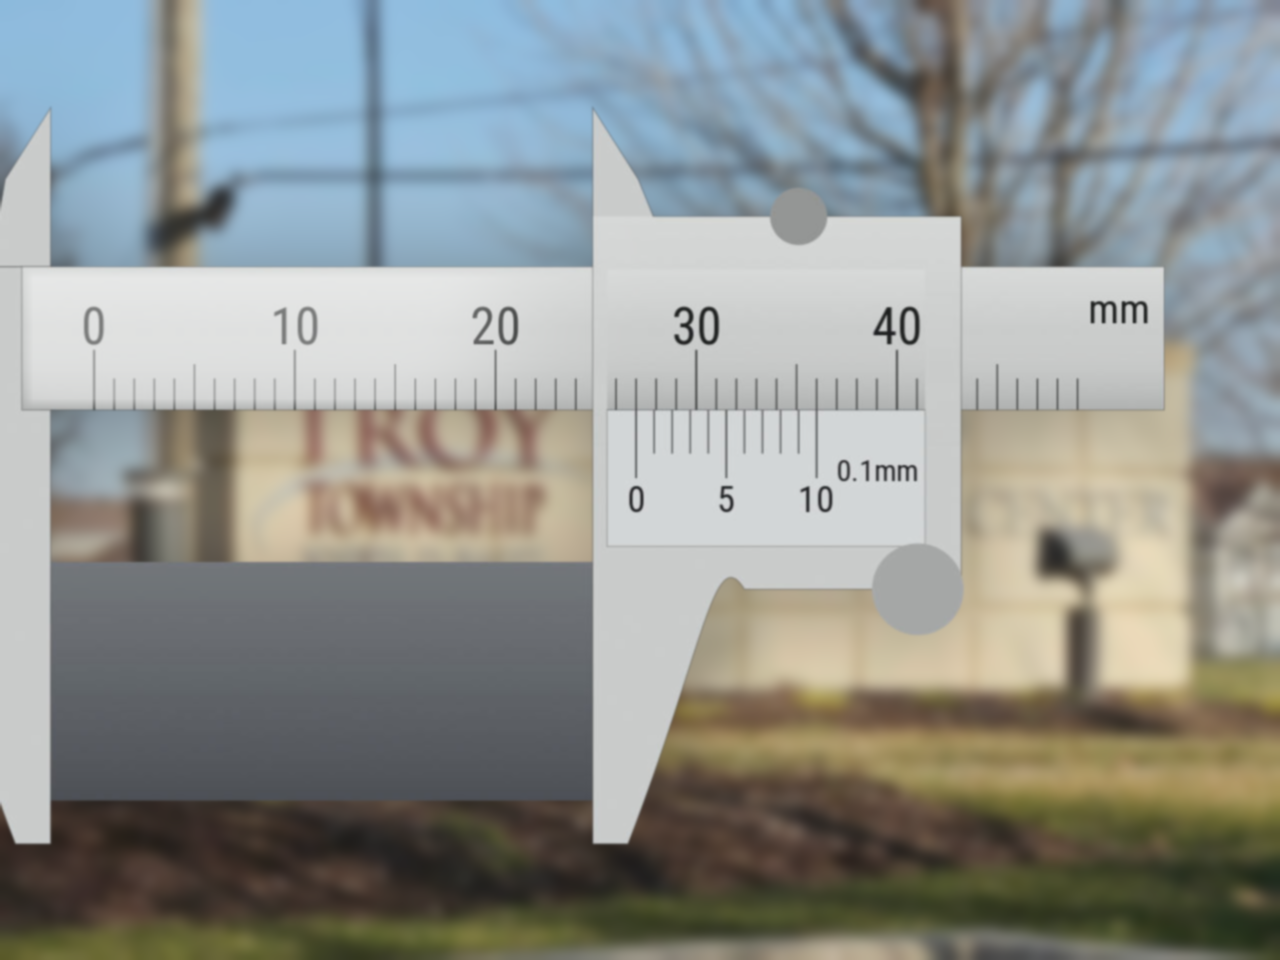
value=27.0 unit=mm
